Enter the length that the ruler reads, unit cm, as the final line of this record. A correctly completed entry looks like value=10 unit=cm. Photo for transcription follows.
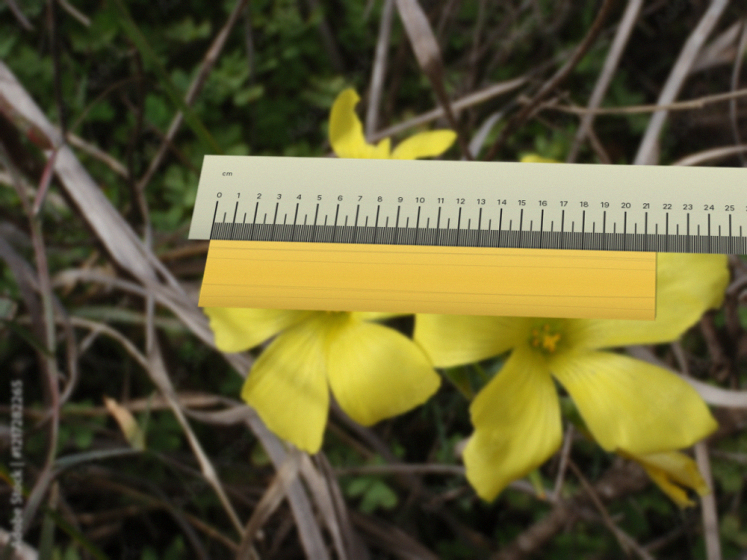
value=21.5 unit=cm
